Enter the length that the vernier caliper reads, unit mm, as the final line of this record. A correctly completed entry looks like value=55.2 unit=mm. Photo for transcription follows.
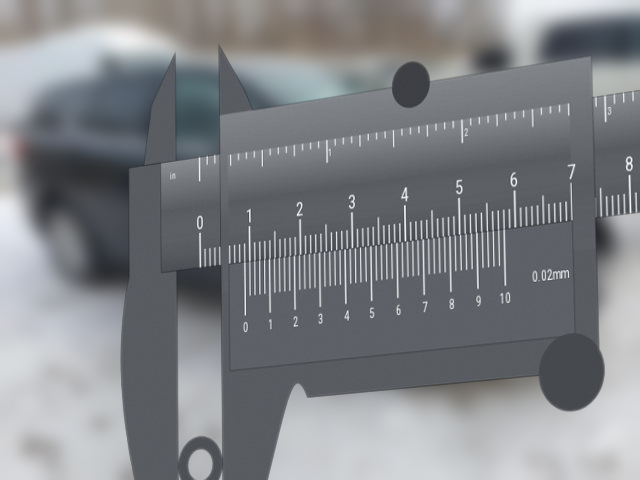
value=9.0 unit=mm
